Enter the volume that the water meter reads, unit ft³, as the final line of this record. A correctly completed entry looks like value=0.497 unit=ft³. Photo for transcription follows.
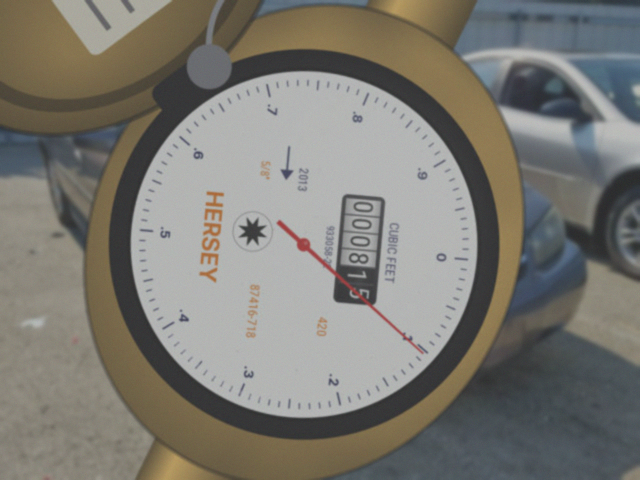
value=815.10 unit=ft³
